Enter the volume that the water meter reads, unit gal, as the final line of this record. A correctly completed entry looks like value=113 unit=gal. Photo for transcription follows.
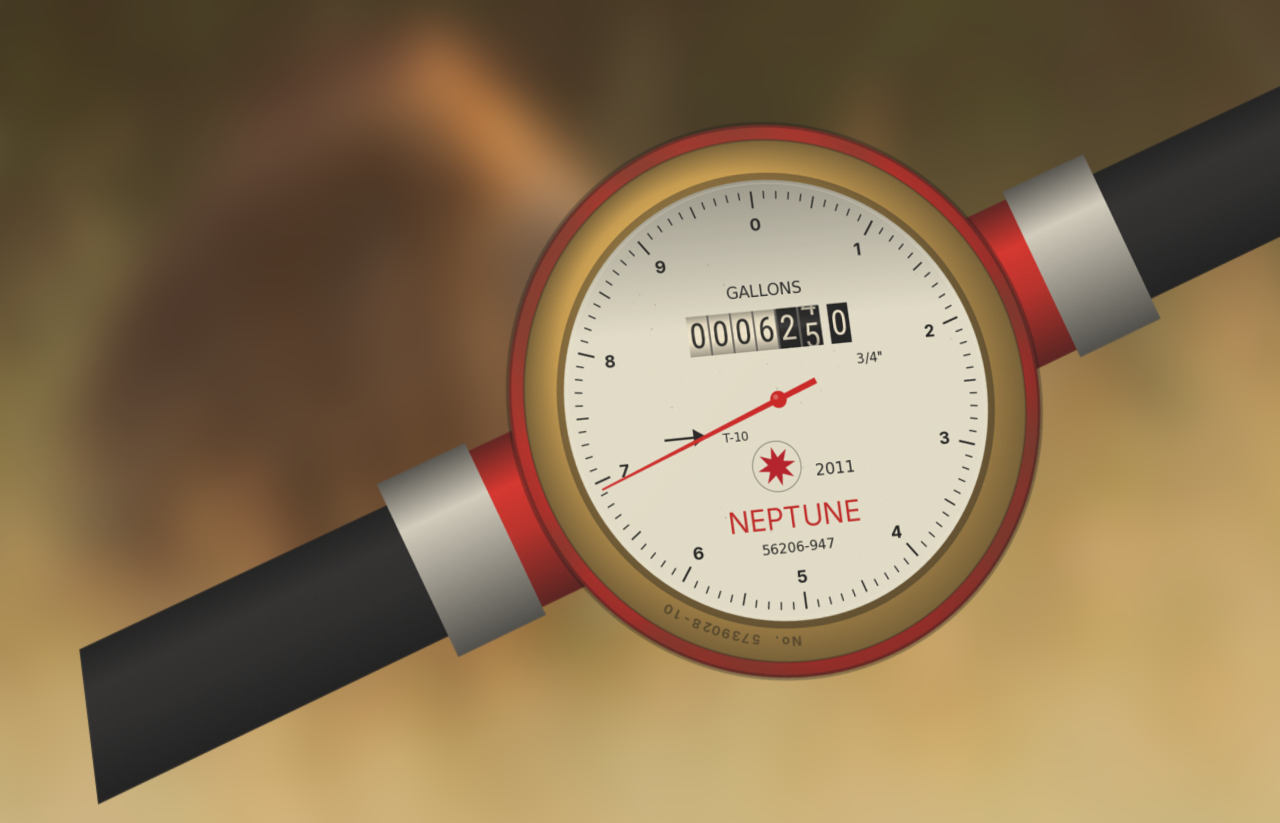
value=6246.9 unit=gal
